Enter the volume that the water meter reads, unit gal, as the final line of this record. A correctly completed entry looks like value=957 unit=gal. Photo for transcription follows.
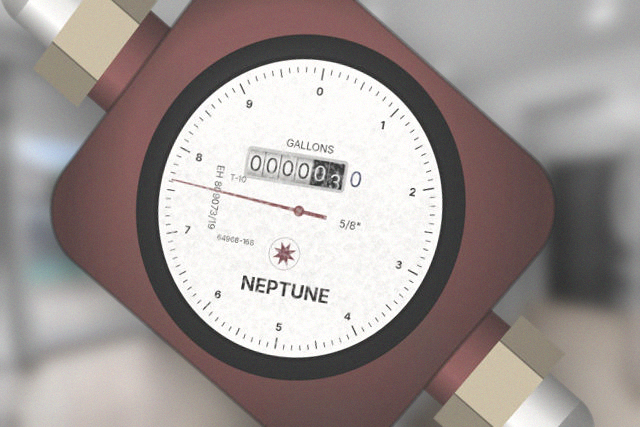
value=27.6 unit=gal
